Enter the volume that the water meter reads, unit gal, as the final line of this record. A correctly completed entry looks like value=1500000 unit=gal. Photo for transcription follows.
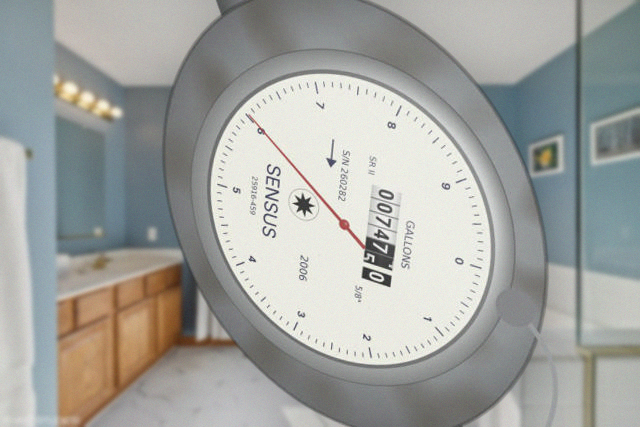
value=74746.0 unit=gal
